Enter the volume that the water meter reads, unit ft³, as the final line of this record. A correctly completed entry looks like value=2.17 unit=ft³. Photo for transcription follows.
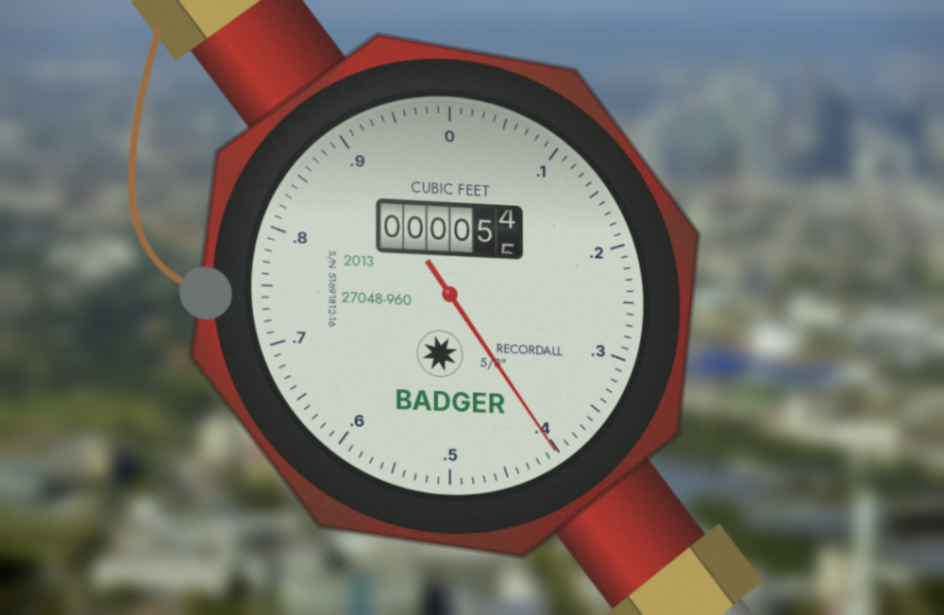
value=54.40 unit=ft³
